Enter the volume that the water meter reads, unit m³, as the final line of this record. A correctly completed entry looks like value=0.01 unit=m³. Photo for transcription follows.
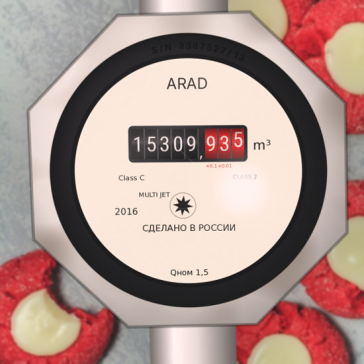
value=15309.935 unit=m³
